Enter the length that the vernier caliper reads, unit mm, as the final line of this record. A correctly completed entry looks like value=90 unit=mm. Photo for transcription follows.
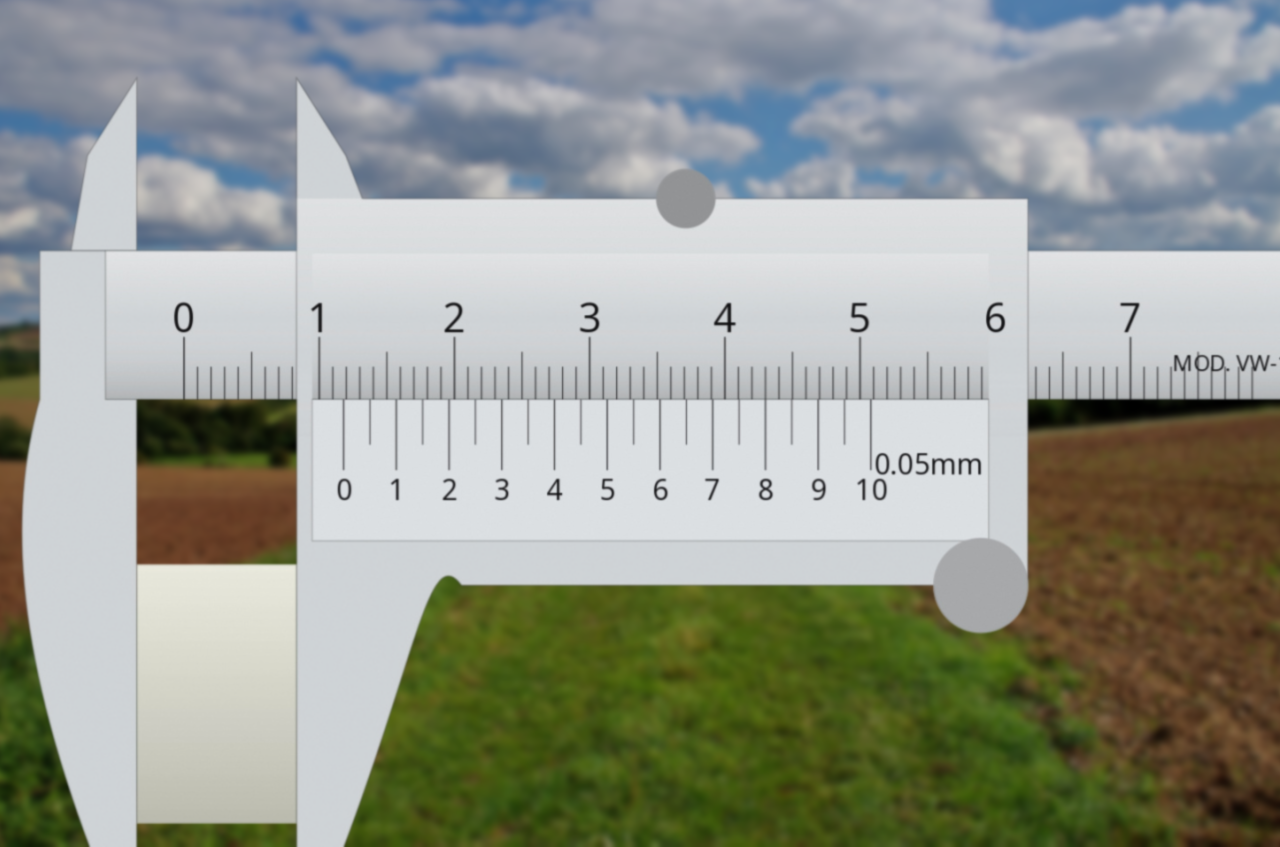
value=11.8 unit=mm
